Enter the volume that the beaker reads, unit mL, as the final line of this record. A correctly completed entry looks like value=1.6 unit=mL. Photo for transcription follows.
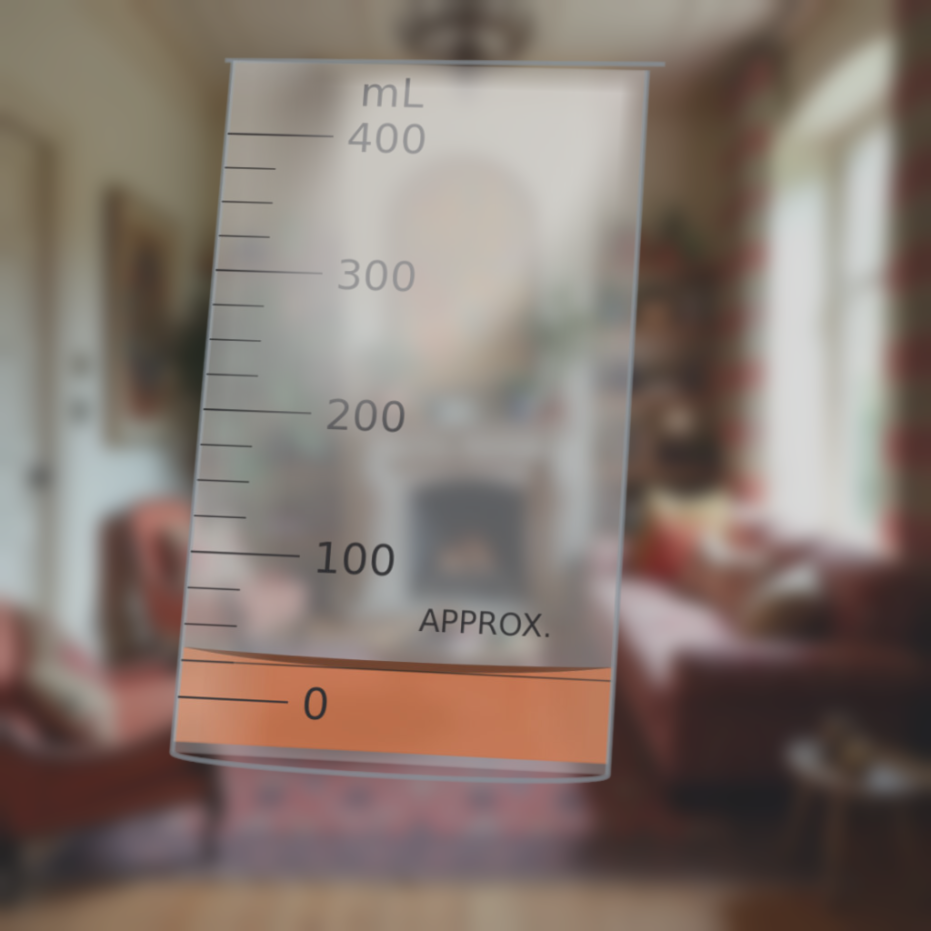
value=25 unit=mL
